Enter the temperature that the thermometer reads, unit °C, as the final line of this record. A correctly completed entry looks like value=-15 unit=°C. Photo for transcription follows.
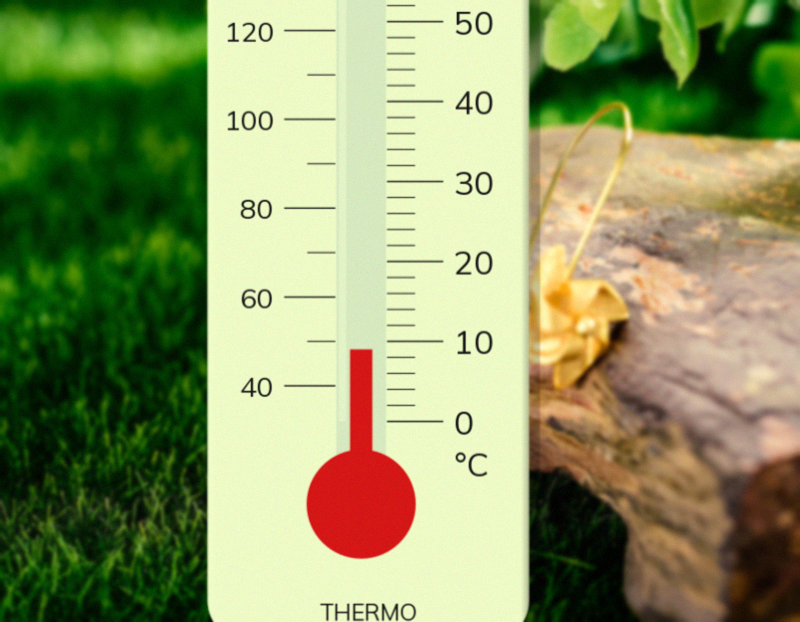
value=9 unit=°C
